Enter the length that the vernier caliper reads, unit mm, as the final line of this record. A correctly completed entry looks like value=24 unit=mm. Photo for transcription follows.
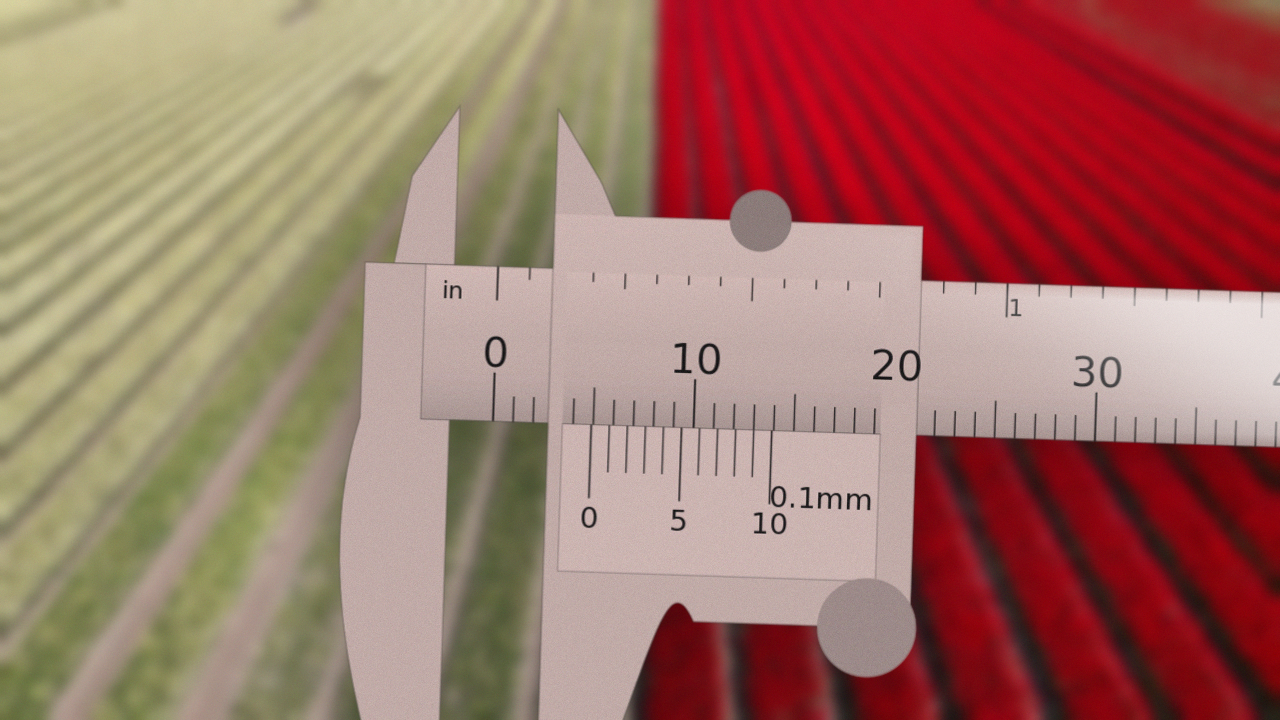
value=4.9 unit=mm
